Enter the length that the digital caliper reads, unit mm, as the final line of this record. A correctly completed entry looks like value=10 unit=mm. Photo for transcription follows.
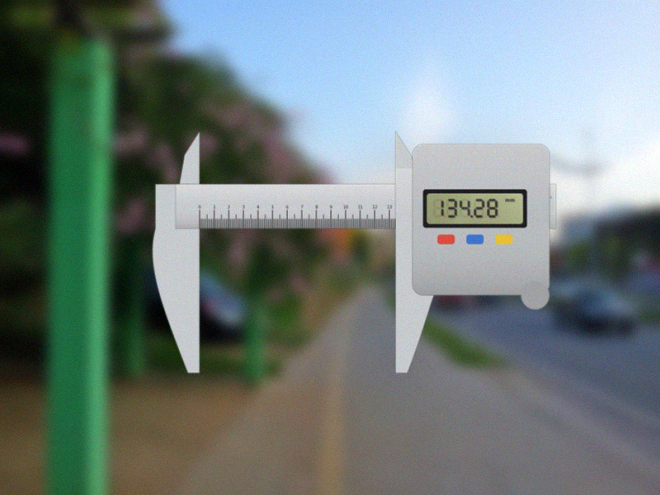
value=134.28 unit=mm
